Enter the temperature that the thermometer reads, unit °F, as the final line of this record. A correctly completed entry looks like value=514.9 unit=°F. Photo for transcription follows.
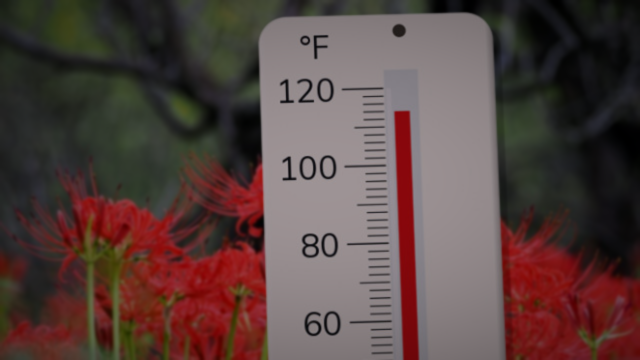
value=114 unit=°F
